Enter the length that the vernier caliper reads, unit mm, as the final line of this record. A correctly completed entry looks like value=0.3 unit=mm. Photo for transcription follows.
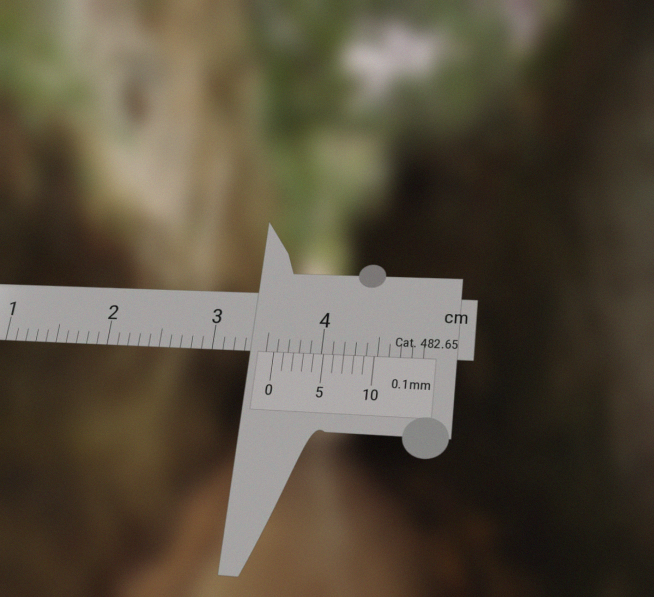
value=35.7 unit=mm
